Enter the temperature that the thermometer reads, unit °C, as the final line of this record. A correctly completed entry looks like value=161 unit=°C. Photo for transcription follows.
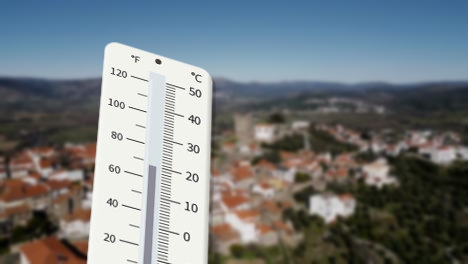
value=20 unit=°C
